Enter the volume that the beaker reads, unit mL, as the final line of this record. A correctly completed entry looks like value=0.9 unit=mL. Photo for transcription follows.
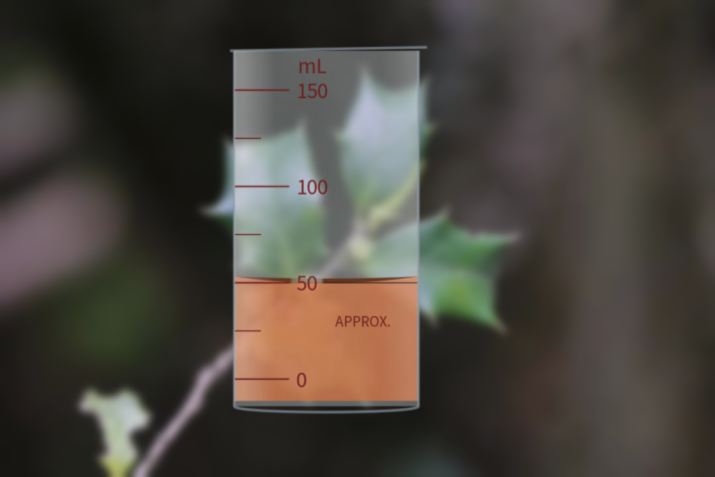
value=50 unit=mL
